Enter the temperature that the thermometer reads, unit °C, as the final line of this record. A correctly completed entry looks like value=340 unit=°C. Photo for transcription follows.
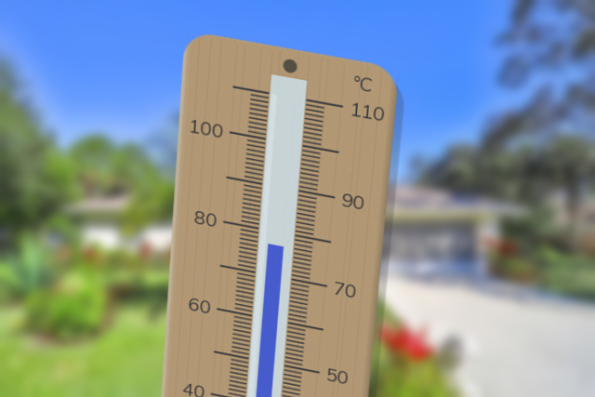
value=77 unit=°C
